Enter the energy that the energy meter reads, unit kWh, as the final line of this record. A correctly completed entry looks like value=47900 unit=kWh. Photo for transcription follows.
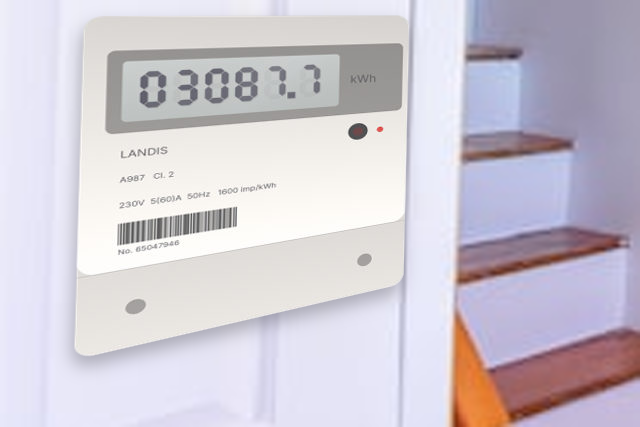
value=3087.7 unit=kWh
